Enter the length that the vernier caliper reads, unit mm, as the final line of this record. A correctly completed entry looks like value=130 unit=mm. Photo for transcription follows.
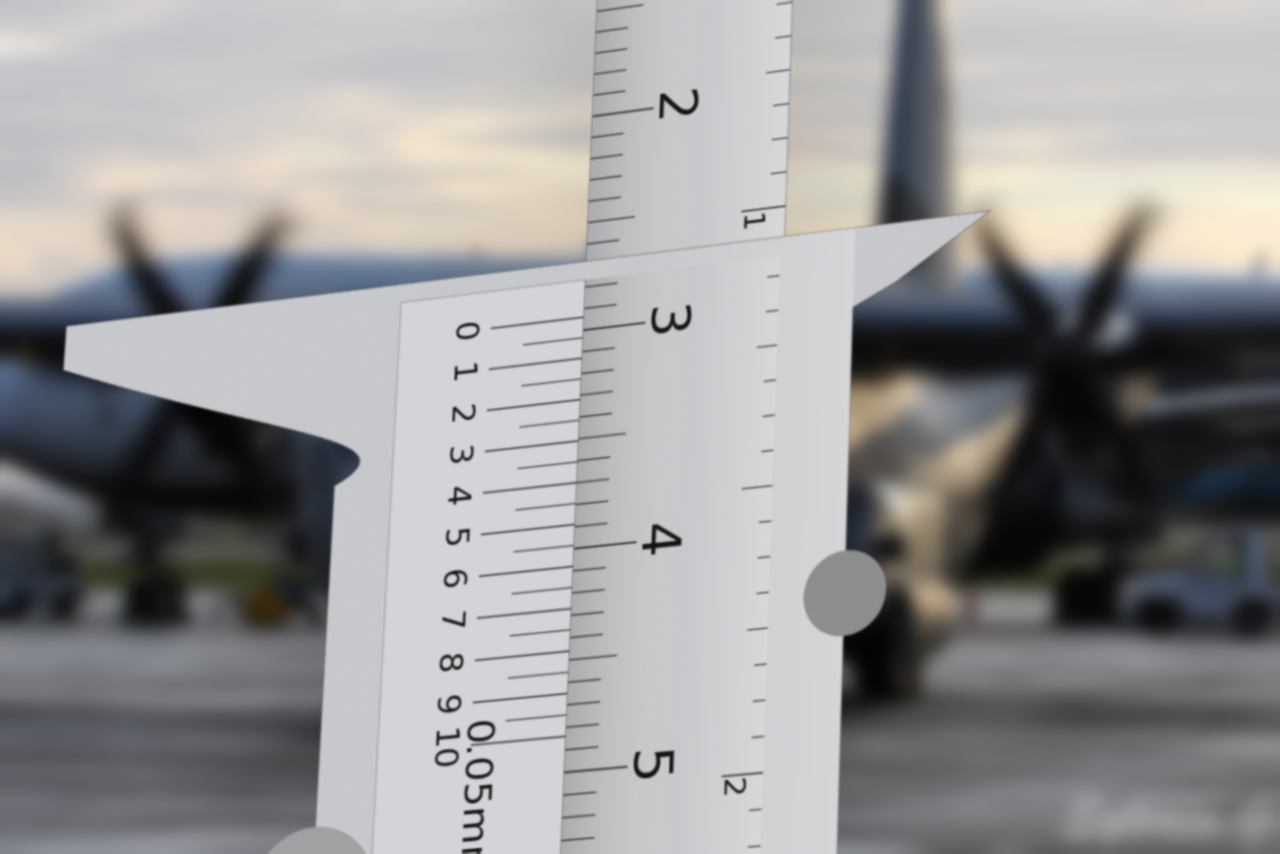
value=29.4 unit=mm
